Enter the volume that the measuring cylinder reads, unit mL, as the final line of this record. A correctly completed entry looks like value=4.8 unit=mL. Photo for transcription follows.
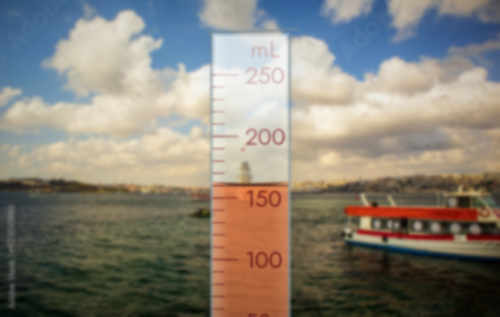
value=160 unit=mL
